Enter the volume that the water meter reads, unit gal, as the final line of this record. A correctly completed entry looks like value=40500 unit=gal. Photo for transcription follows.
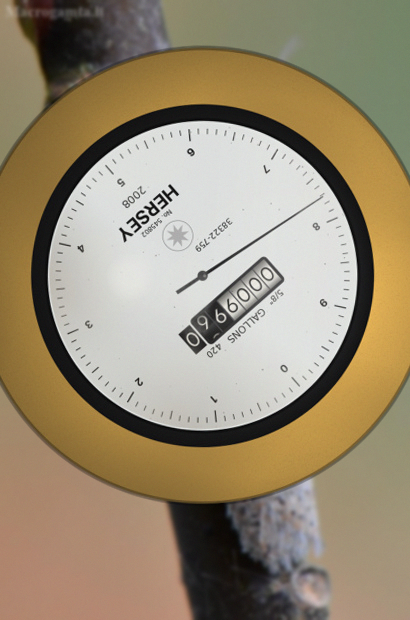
value=9957.7 unit=gal
